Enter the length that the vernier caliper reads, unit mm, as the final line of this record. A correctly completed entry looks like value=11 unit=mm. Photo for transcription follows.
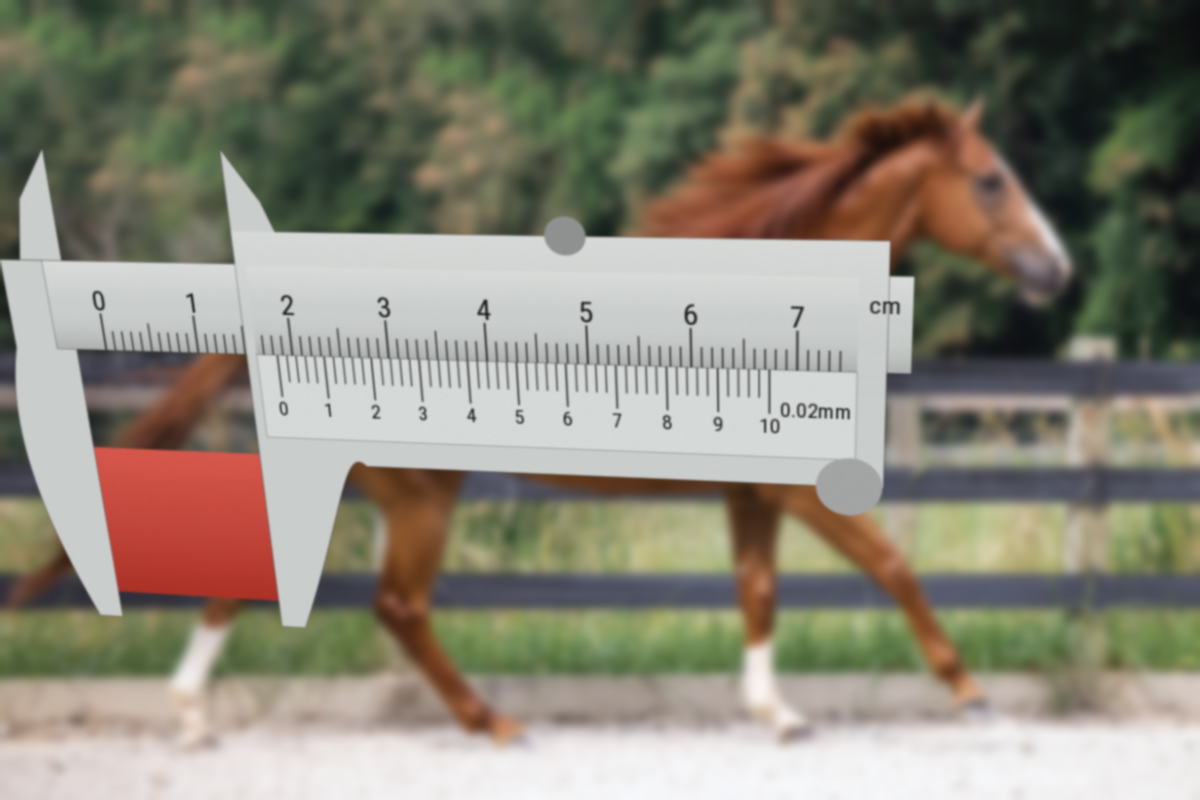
value=18.4 unit=mm
